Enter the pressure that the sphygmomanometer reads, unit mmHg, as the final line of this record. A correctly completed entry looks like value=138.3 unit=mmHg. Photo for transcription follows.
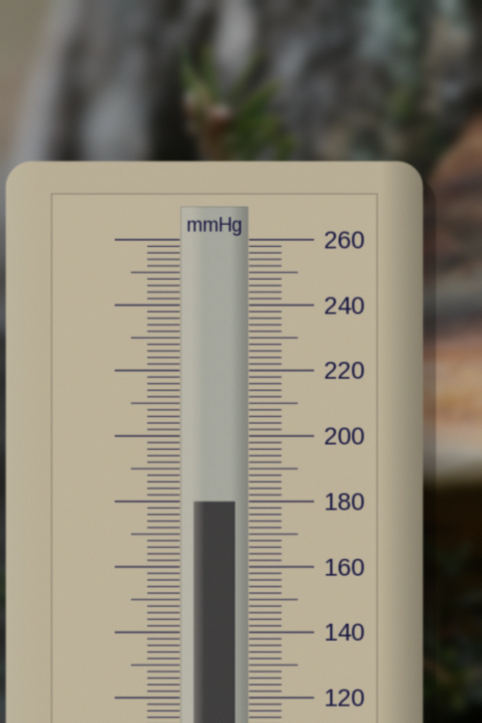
value=180 unit=mmHg
